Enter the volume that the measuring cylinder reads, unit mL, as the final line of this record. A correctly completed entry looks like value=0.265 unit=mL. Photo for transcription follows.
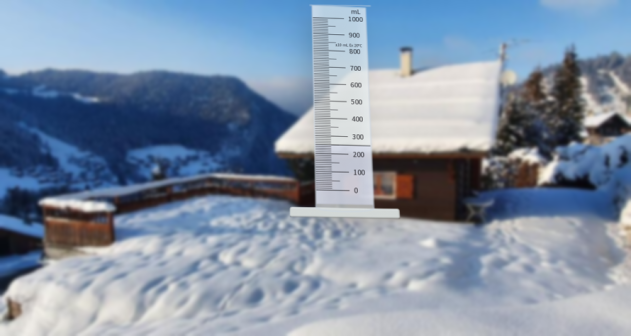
value=250 unit=mL
